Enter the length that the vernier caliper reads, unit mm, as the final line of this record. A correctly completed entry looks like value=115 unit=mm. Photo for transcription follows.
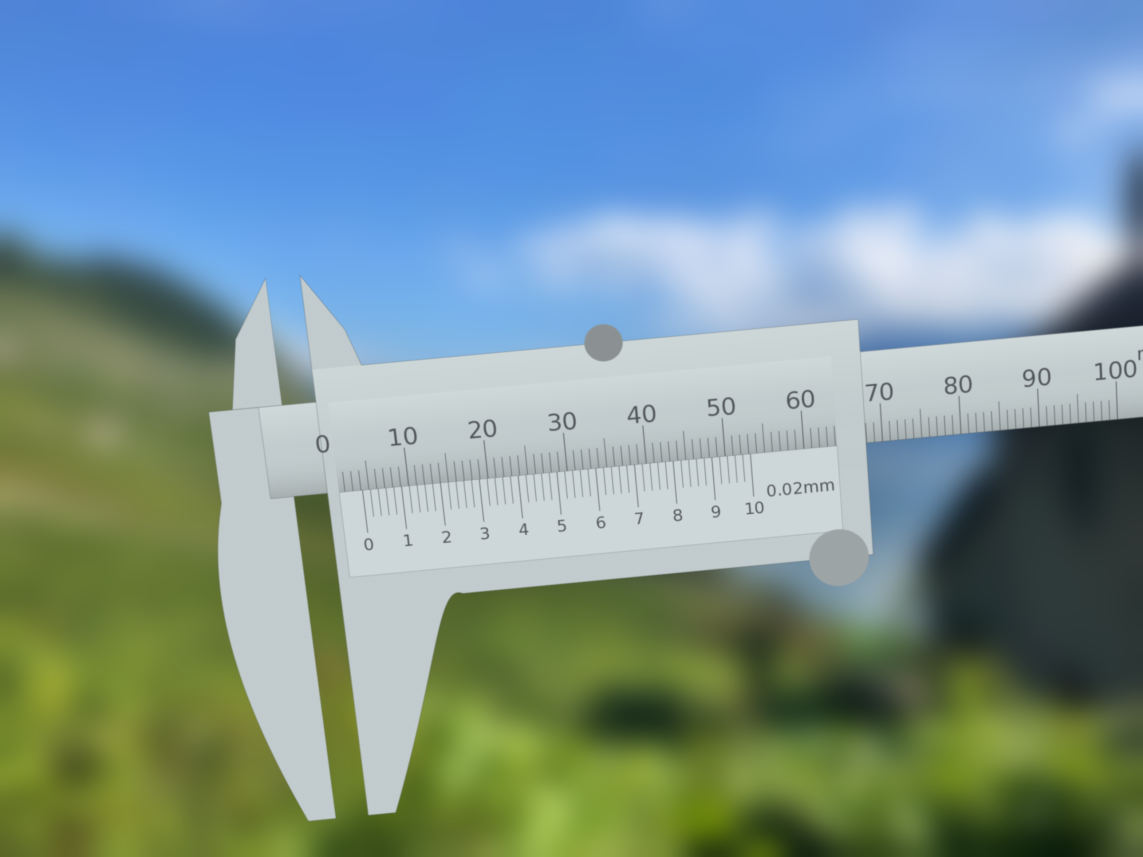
value=4.2 unit=mm
